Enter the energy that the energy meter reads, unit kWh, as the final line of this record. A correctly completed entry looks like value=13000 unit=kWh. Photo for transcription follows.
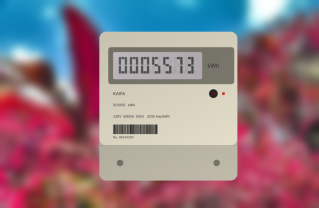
value=5573 unit=kWh
